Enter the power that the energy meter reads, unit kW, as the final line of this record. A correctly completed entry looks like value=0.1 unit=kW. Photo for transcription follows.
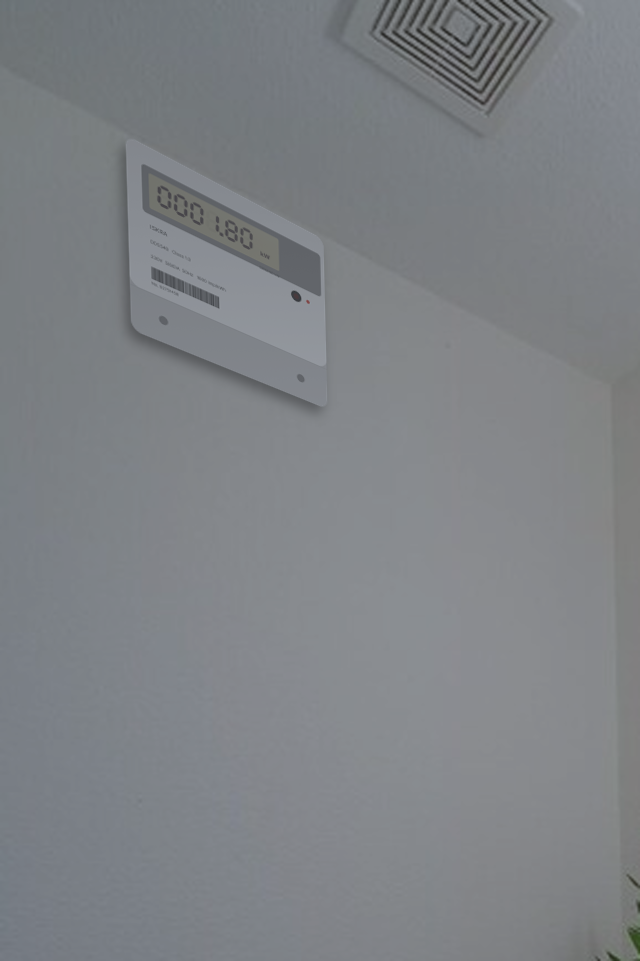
value=1.80 unit=kW
